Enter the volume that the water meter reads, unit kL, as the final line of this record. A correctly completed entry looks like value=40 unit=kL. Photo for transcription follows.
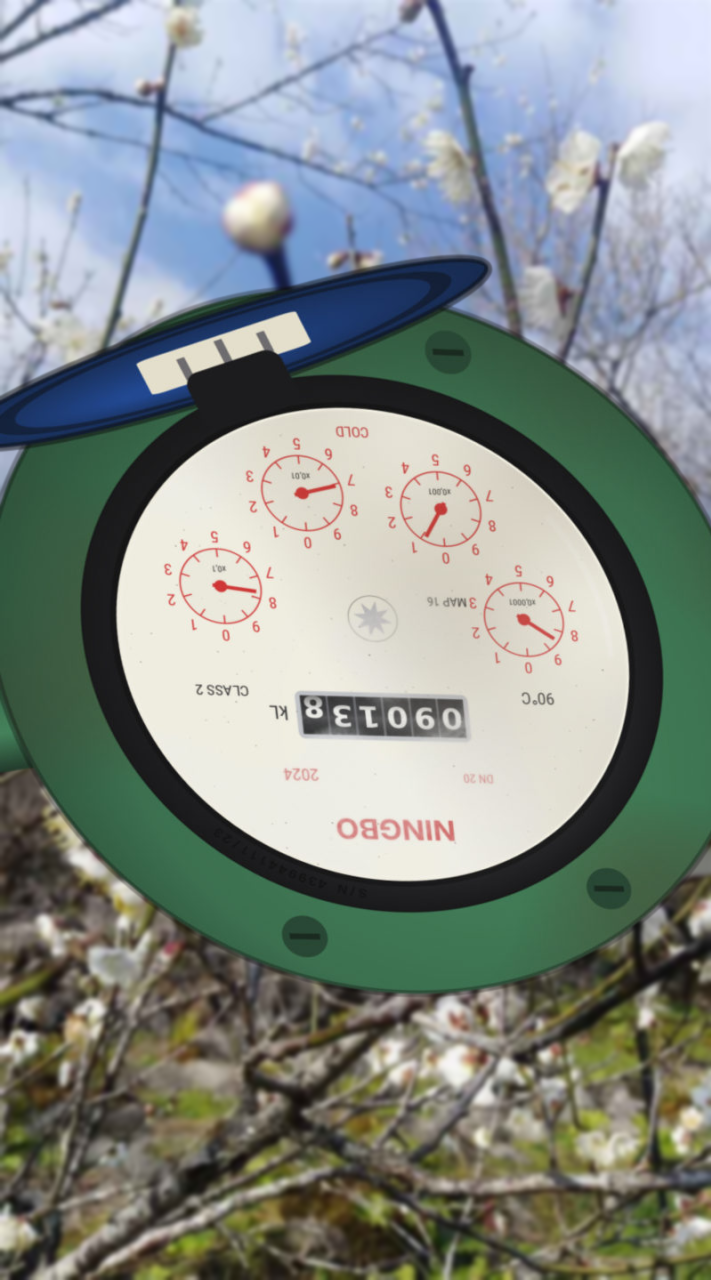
value=90137.7708 unit=kL
